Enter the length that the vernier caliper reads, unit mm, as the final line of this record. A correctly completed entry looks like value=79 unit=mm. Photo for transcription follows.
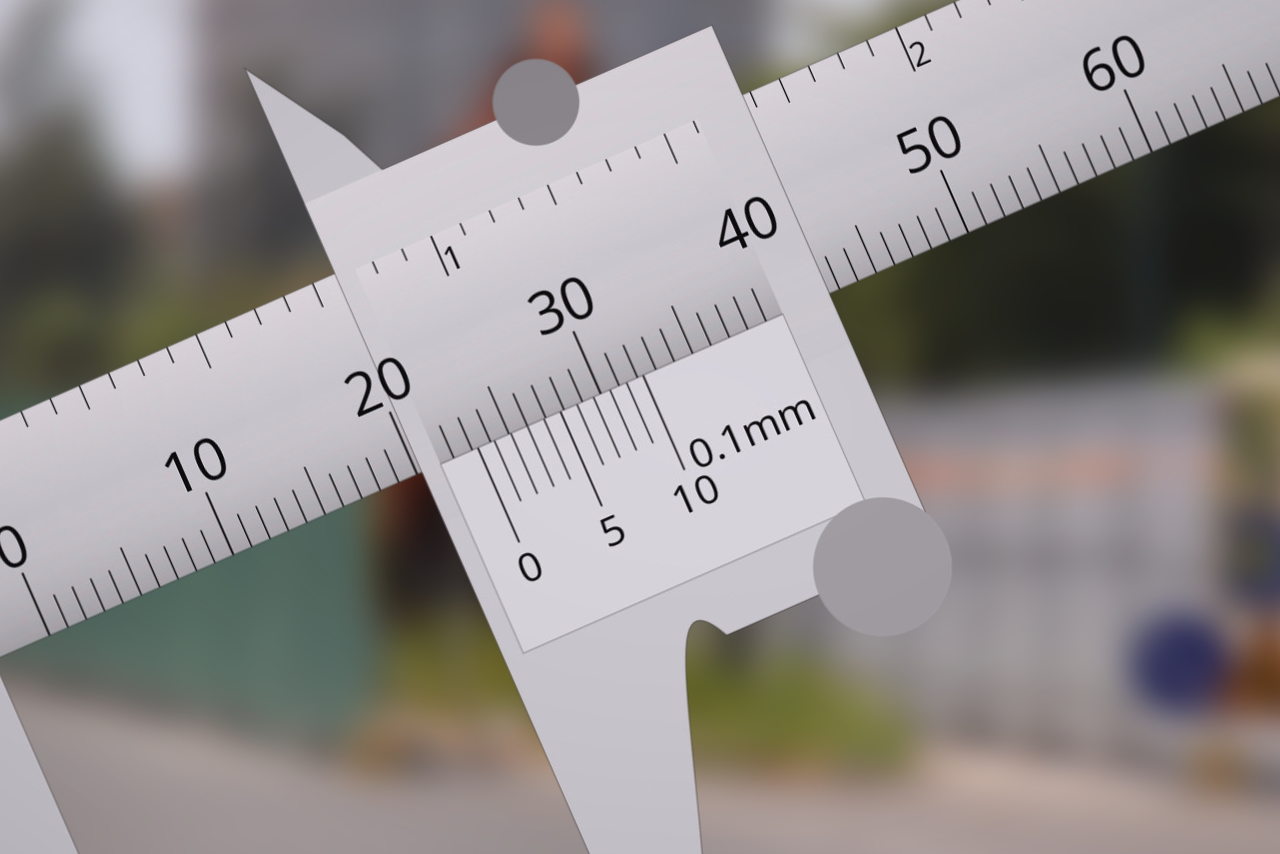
value=23.3 unit=mm
